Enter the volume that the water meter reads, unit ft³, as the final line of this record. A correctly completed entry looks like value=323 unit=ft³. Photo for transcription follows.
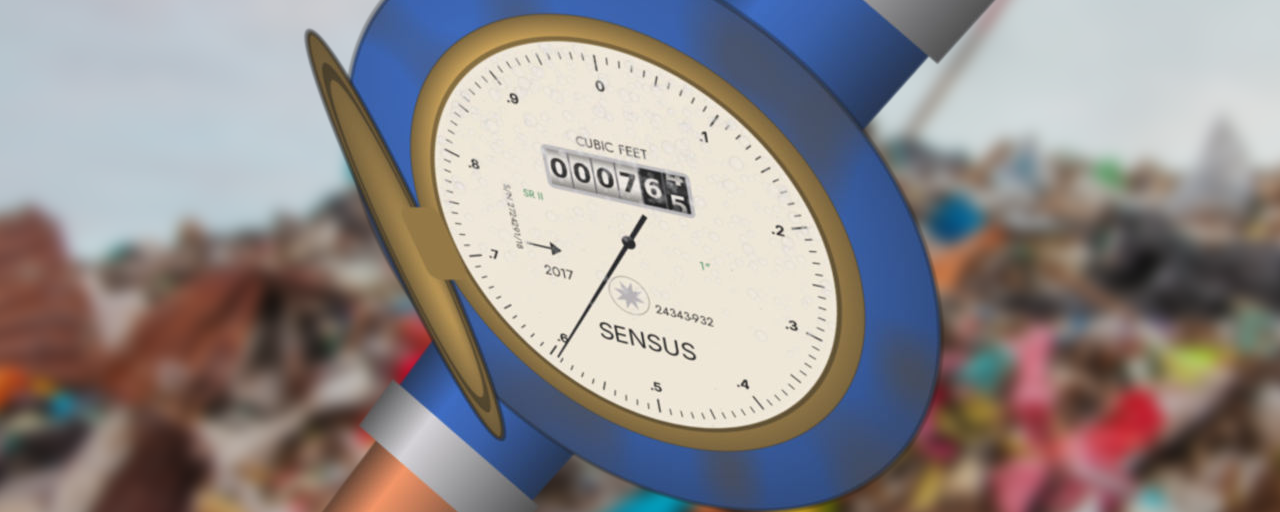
value=764.59 unit=ft³
